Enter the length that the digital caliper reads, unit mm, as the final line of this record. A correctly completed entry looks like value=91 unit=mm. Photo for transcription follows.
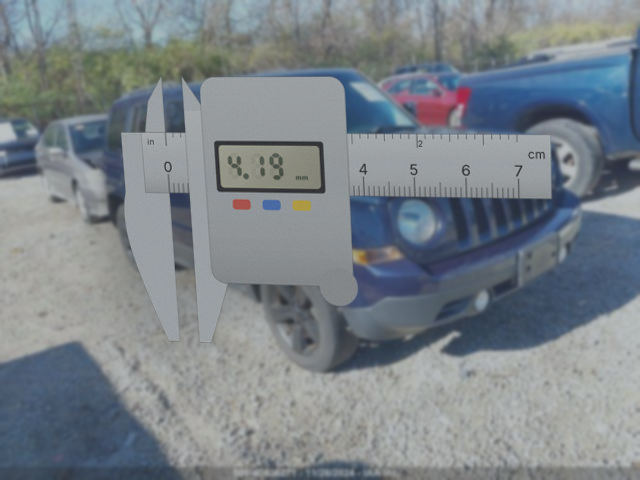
value=4.19 unit=mm
